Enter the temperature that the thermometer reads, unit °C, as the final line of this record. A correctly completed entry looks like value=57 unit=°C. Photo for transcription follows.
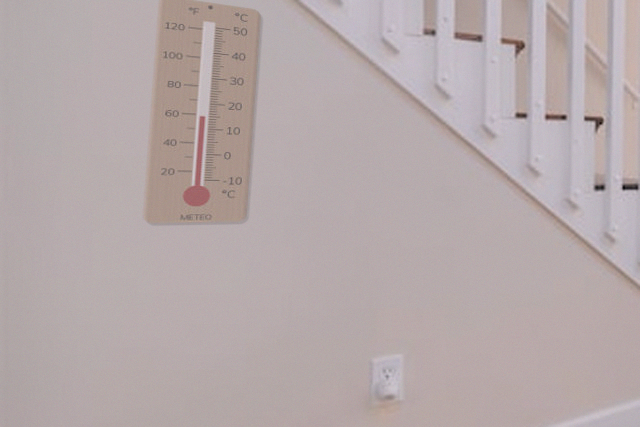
value=15 unit=°C
